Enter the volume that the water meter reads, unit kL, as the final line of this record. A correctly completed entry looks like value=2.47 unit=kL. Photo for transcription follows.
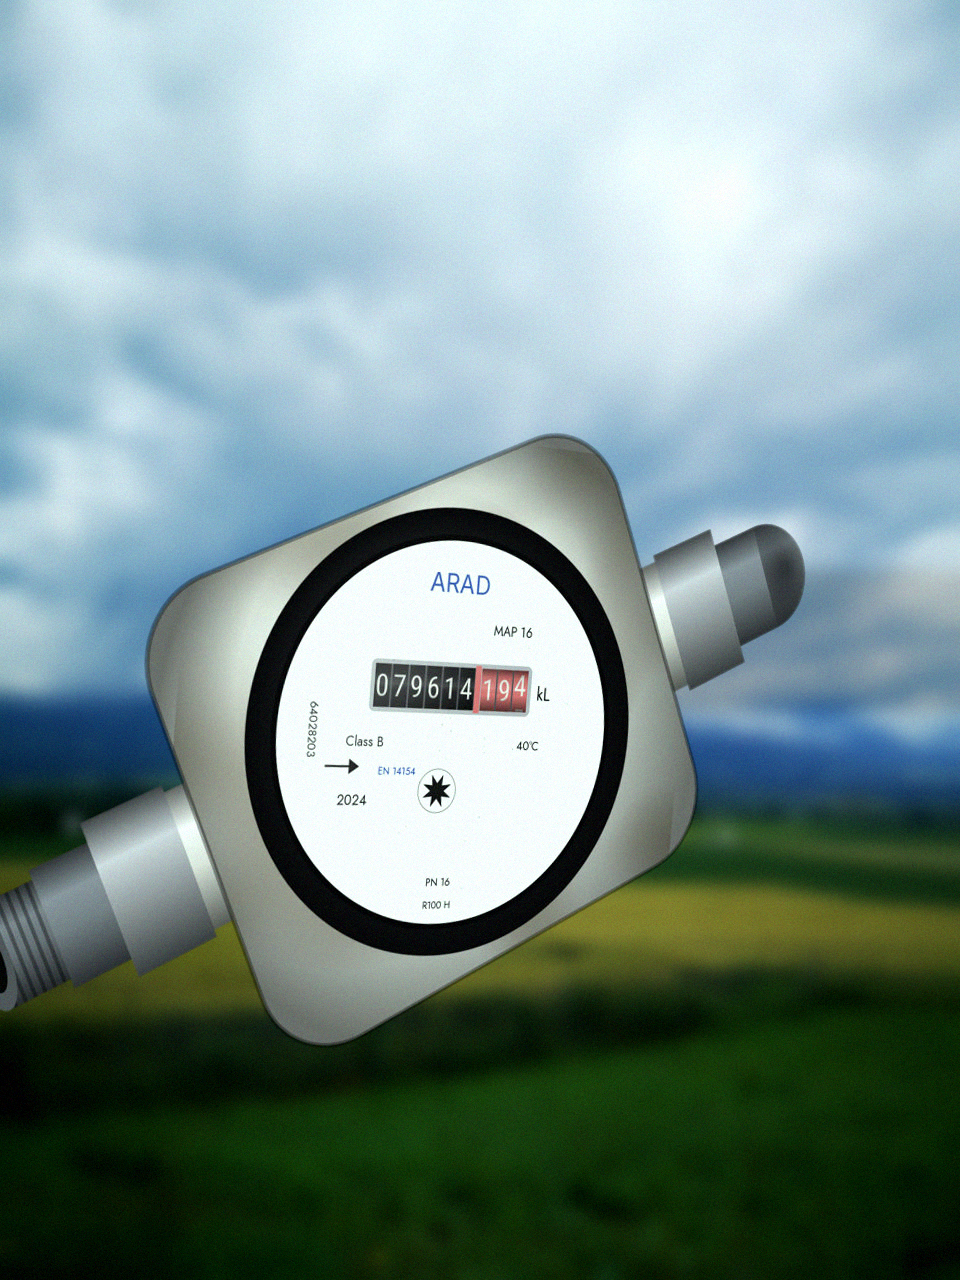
value=79614.194 unit=kL
